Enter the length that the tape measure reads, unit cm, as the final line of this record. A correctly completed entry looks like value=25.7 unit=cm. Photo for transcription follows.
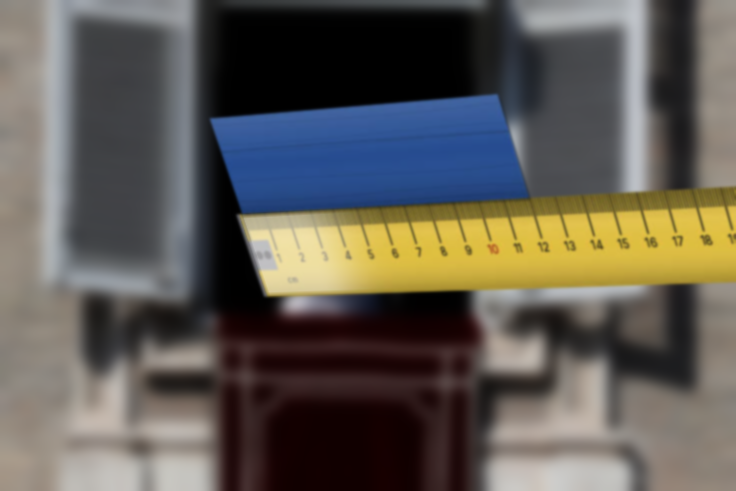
value=12 unit=cm
